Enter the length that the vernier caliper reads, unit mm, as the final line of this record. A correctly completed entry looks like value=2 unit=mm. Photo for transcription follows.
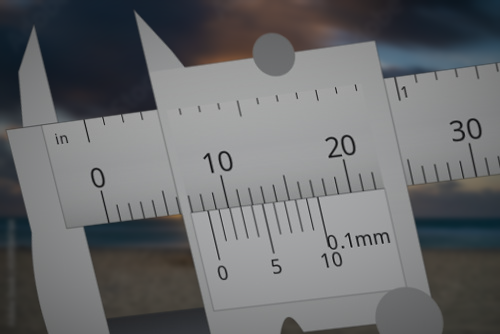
value=8.3 unit=mm
